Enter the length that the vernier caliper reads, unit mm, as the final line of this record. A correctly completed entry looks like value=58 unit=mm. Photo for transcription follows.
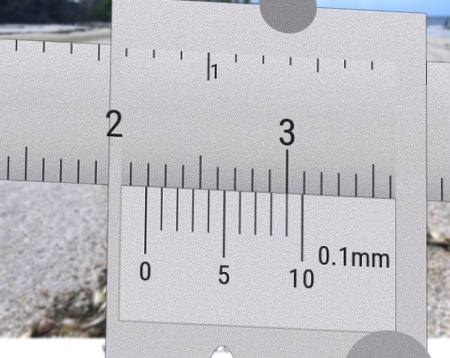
value=21.9 unit=mm
